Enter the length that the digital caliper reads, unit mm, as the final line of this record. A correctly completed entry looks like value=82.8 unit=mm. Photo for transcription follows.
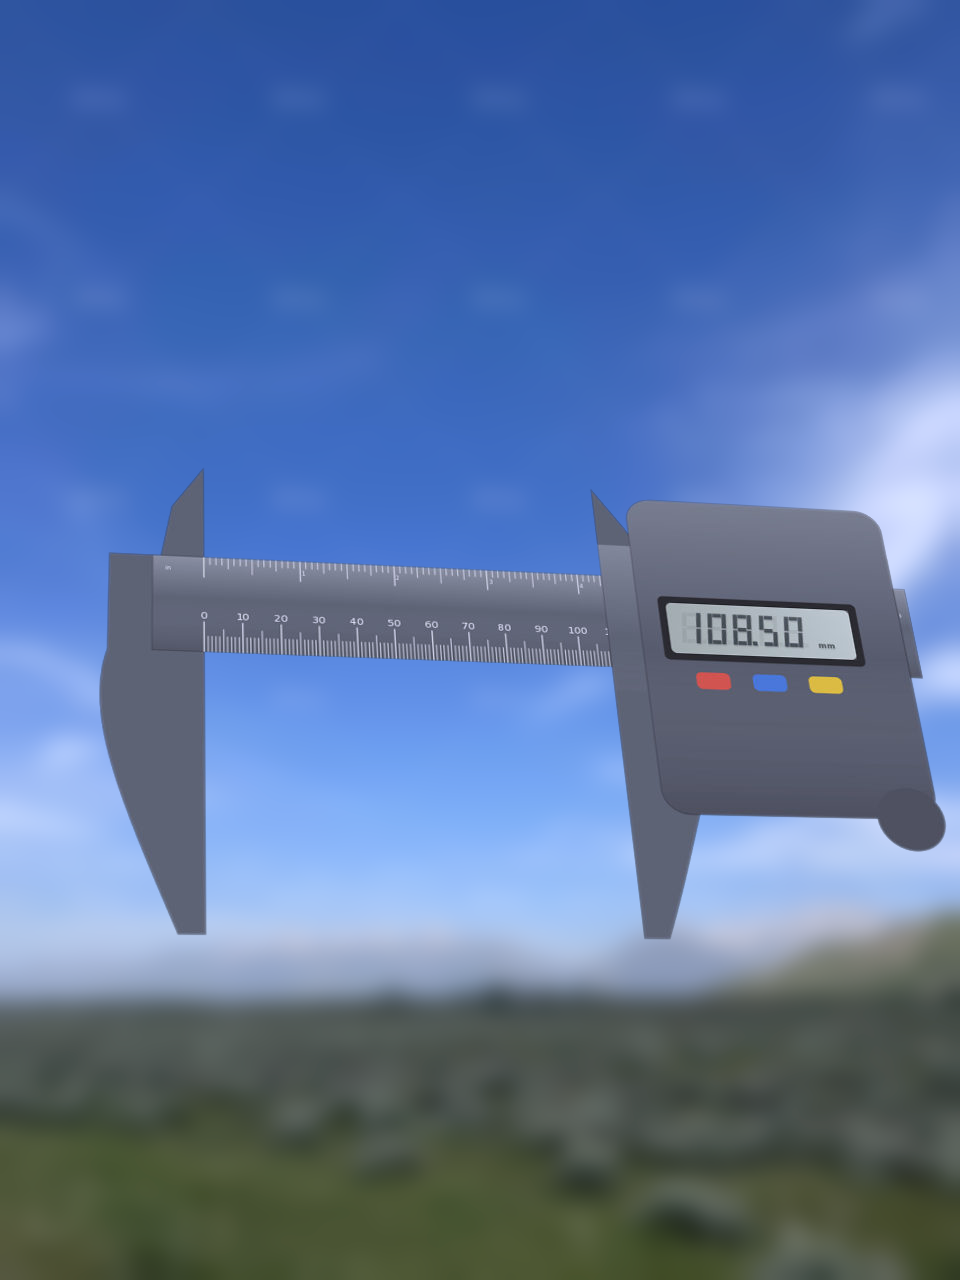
value=108.50 unit=mm
